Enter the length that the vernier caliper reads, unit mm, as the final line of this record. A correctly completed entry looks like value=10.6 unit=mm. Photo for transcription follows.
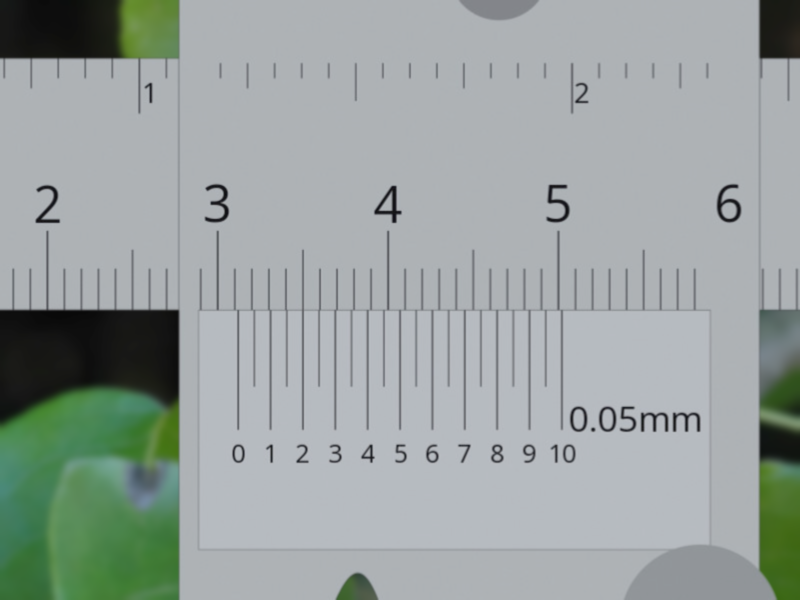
value=31.2 unit=mm
